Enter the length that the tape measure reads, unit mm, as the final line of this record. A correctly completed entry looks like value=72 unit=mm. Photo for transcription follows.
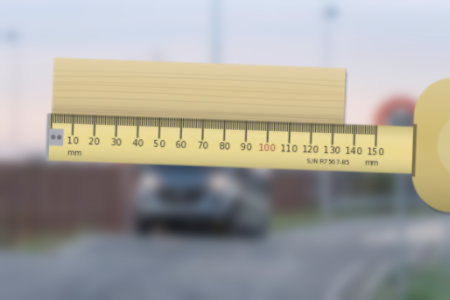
value=135 unit=mm
